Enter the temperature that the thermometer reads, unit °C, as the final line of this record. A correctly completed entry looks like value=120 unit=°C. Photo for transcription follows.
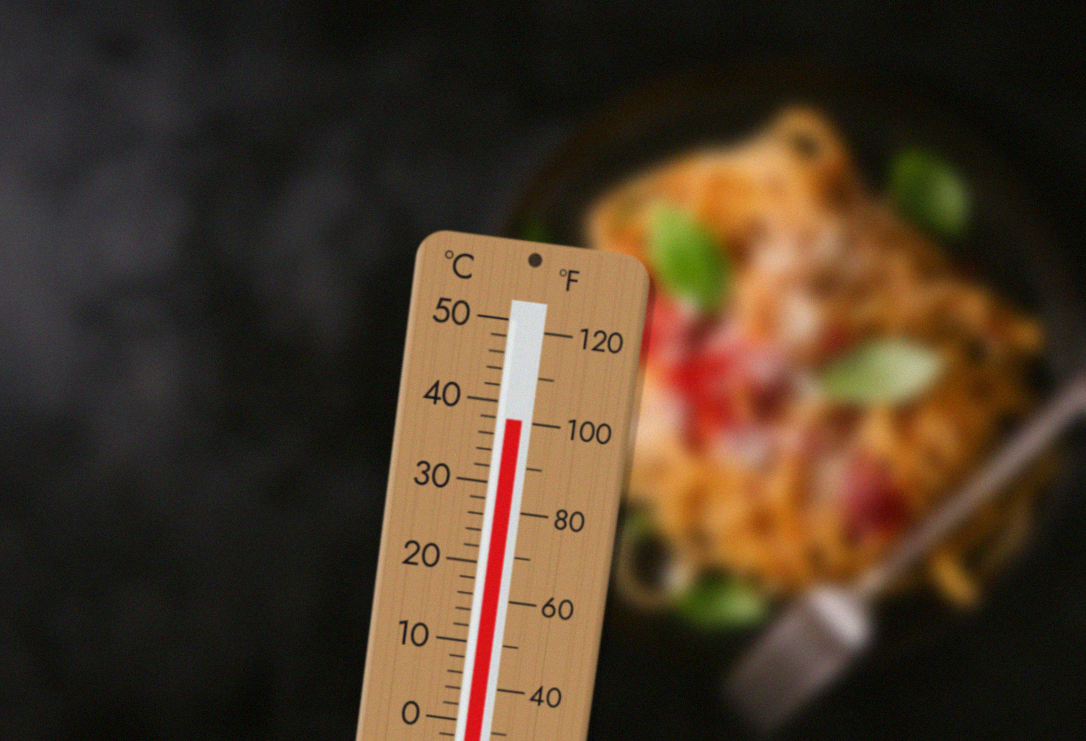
value=38 unit=°C
